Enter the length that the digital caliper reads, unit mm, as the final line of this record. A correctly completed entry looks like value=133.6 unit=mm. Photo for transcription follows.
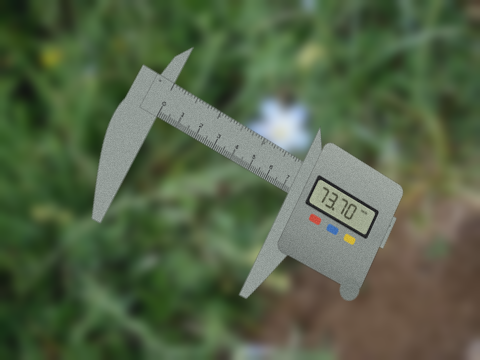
value=73.70 unit=mm
